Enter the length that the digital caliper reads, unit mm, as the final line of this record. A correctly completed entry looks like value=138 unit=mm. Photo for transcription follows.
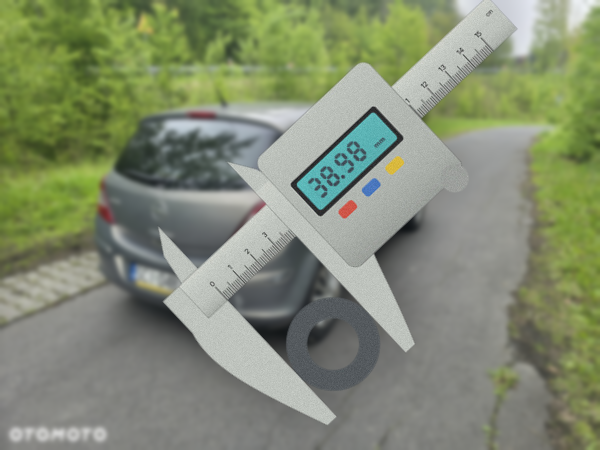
value=38.98 unit=mm
